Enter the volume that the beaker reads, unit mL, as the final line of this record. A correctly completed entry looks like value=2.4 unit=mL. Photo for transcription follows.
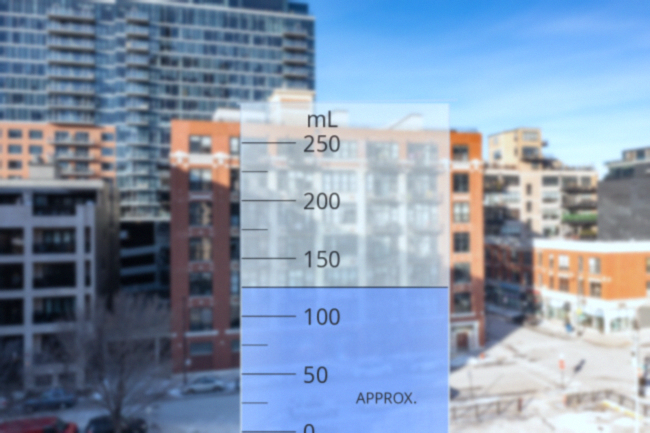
value=125 unit=mL
